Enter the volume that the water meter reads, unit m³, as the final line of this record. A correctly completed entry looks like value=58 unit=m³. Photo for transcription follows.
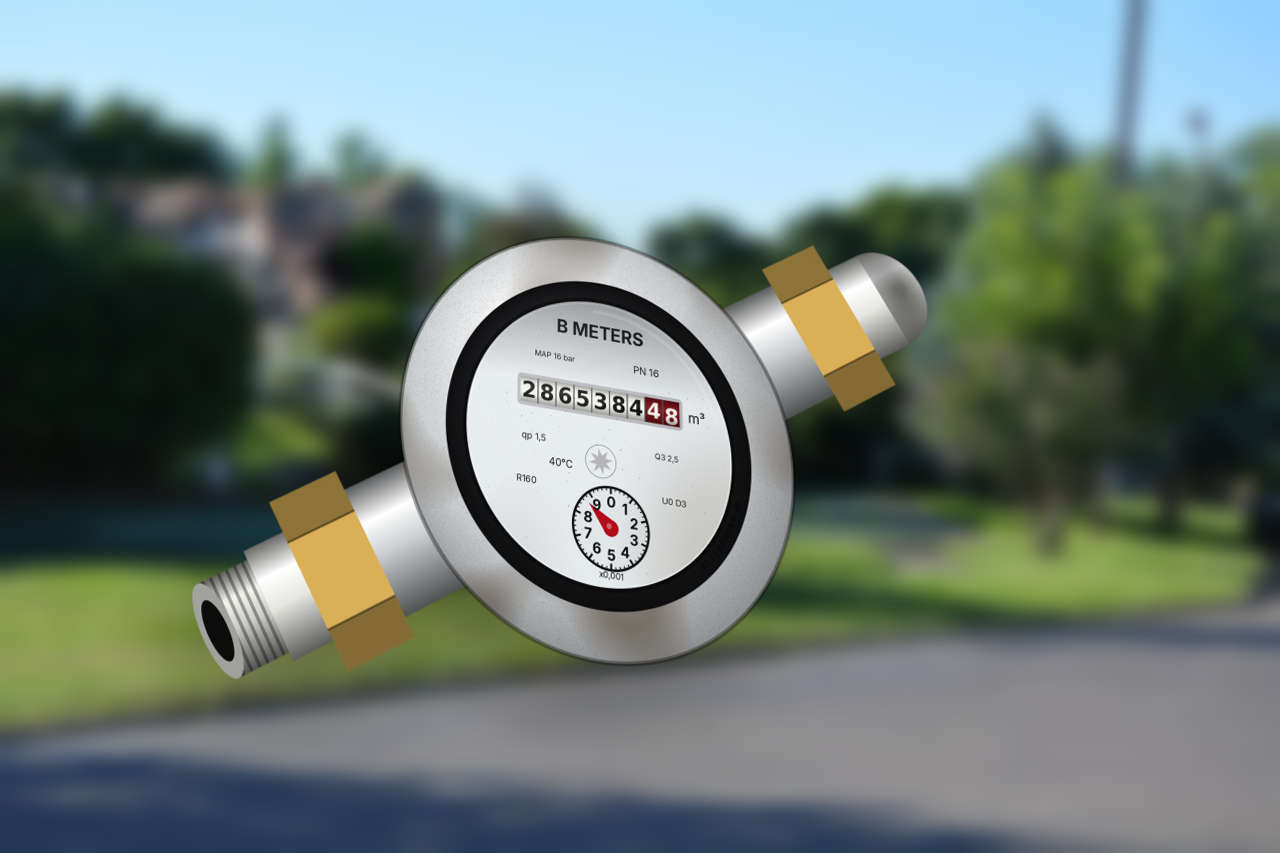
value=2865384.478 unit=m³
